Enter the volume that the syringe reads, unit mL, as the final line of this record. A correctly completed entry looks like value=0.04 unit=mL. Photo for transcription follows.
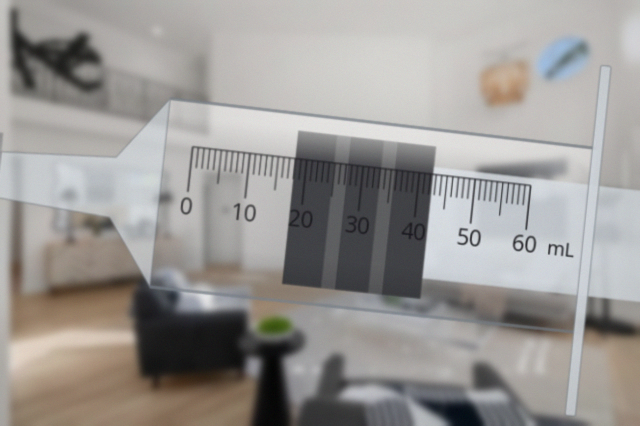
value=18 unit=mL
